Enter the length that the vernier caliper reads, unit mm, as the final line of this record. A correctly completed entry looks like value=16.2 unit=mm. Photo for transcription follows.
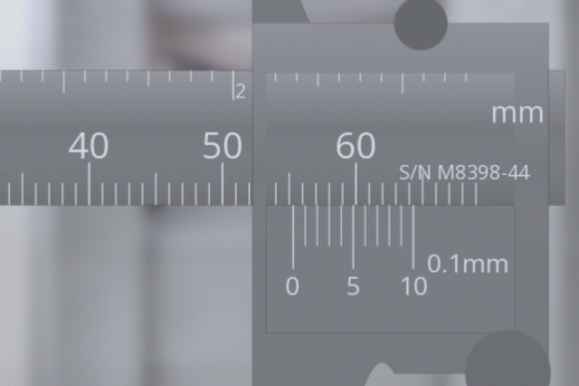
value=55.3 unit=mm
